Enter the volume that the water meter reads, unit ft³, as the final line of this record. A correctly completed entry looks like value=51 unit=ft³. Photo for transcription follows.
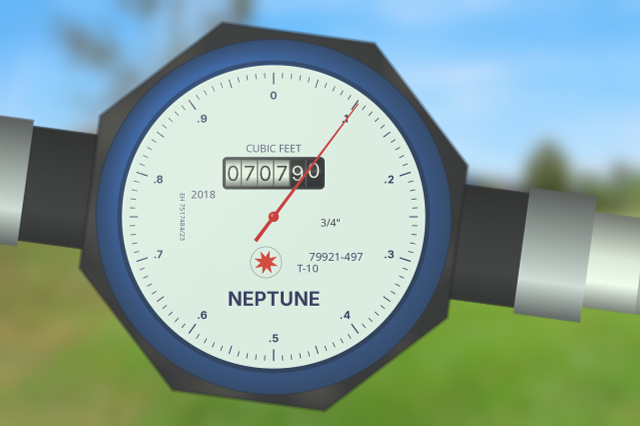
value=70790.10 unit=ft³
